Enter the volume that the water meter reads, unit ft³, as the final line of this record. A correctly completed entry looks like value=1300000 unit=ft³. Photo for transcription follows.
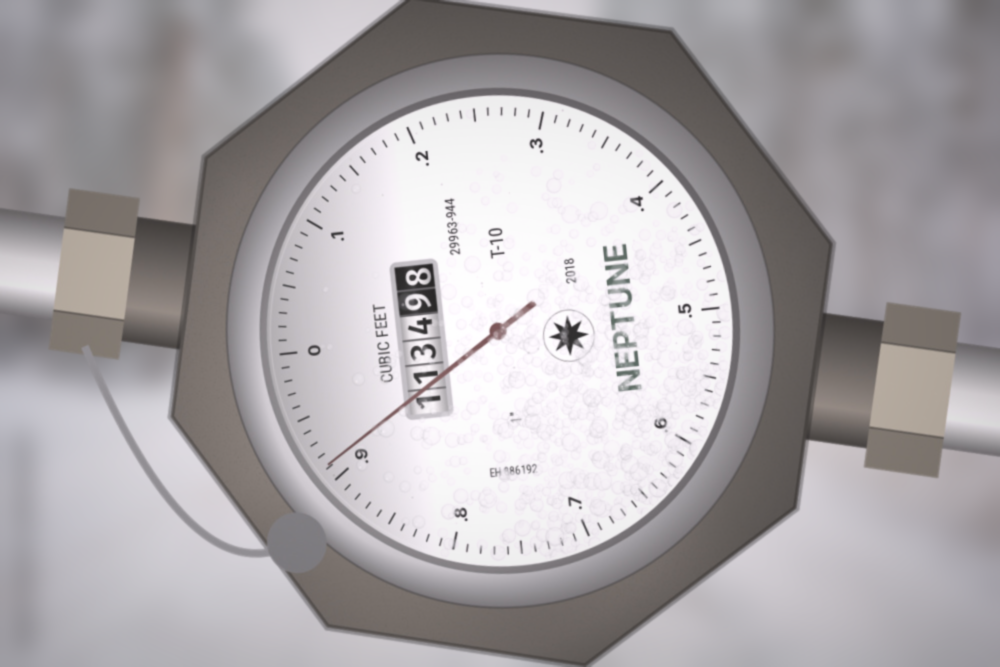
value=113497.91 unit=ft³
